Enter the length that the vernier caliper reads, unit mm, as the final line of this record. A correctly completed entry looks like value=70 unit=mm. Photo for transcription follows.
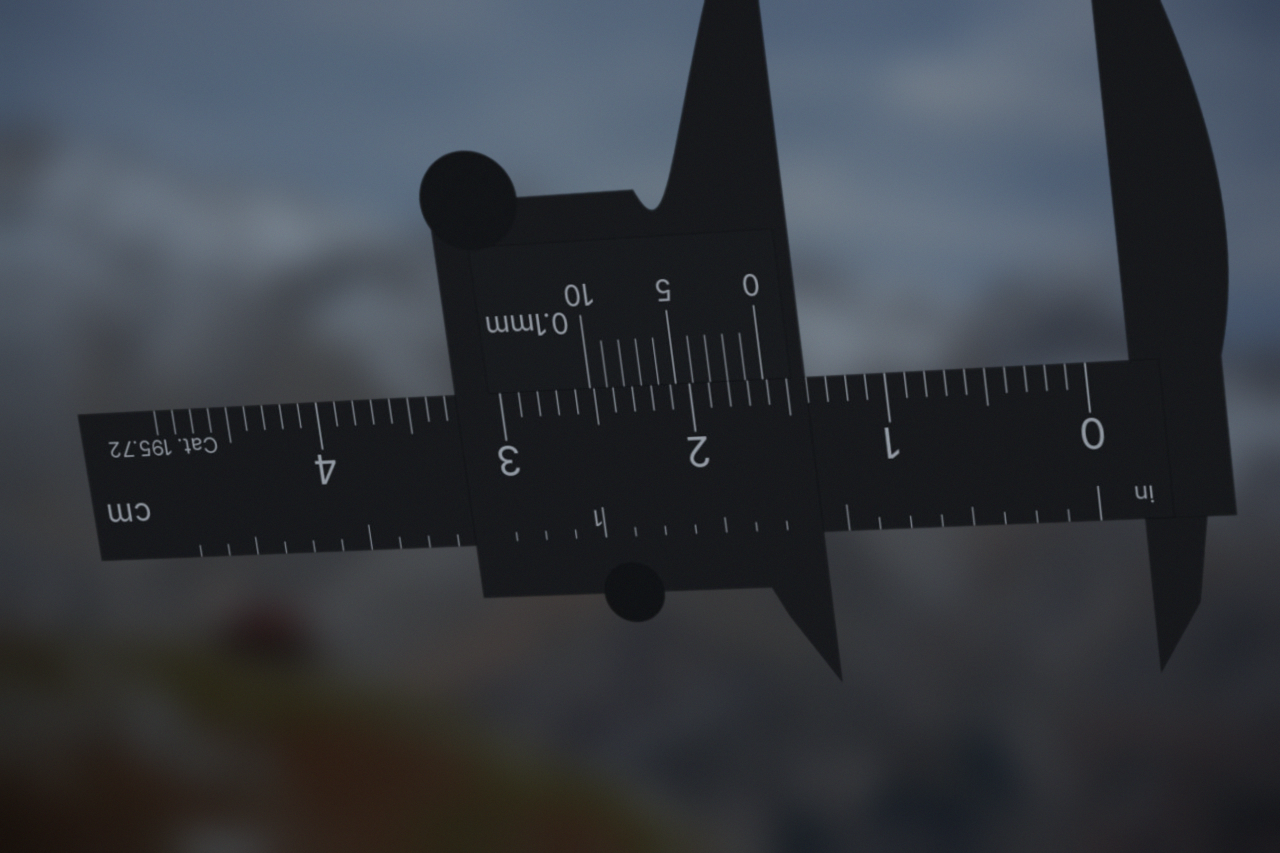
value=16.2 unit=mm
